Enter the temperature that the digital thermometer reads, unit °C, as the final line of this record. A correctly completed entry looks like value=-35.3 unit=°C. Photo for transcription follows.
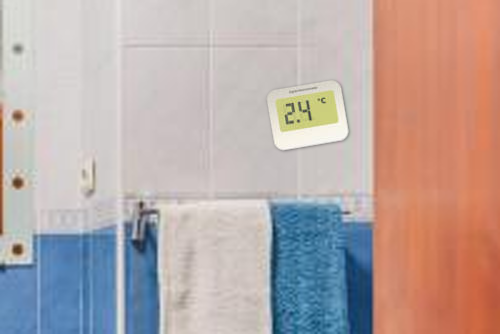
value=2.4 unit=°C
